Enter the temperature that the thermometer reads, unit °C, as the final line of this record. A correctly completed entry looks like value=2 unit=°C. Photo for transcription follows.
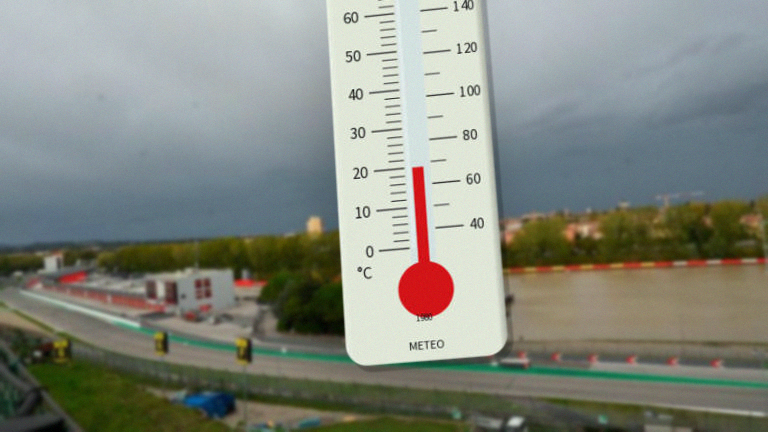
value=20 unit=°C
